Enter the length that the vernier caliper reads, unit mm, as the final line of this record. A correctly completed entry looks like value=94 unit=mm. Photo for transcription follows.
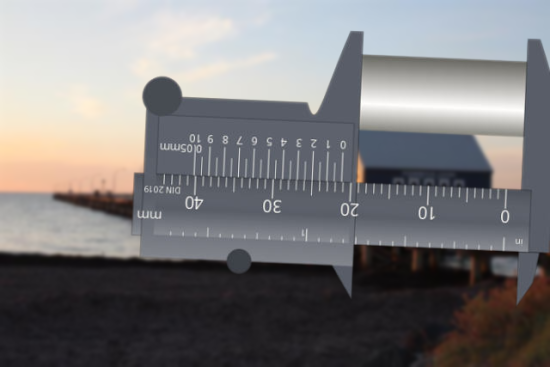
value=21.2 unit=mm
